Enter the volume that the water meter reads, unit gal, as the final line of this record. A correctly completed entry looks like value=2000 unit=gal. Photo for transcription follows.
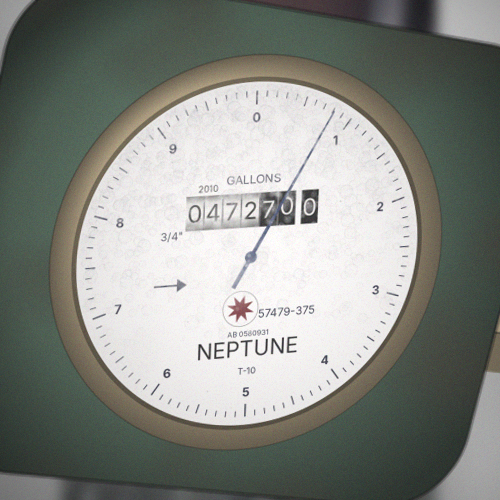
value=472700.8 unit=gal
